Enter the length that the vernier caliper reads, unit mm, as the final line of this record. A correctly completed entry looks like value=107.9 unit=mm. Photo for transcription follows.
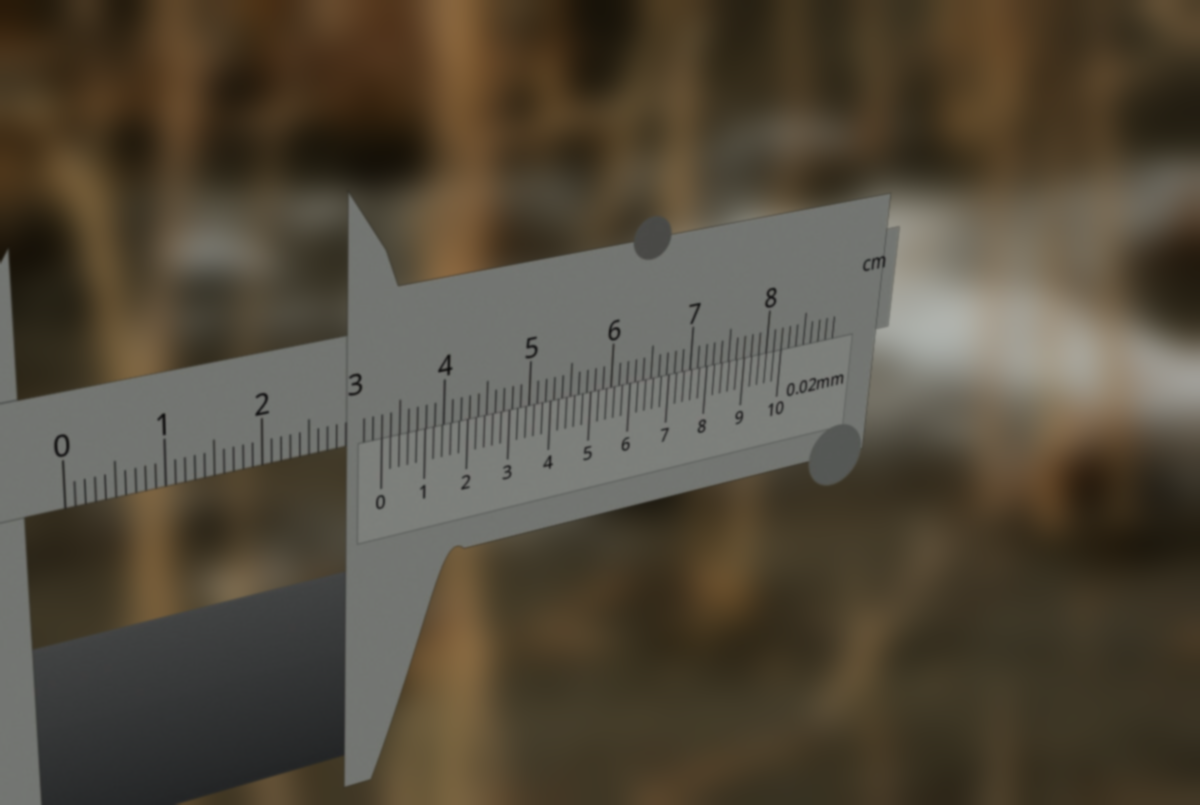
value=33.0 unit=mm
